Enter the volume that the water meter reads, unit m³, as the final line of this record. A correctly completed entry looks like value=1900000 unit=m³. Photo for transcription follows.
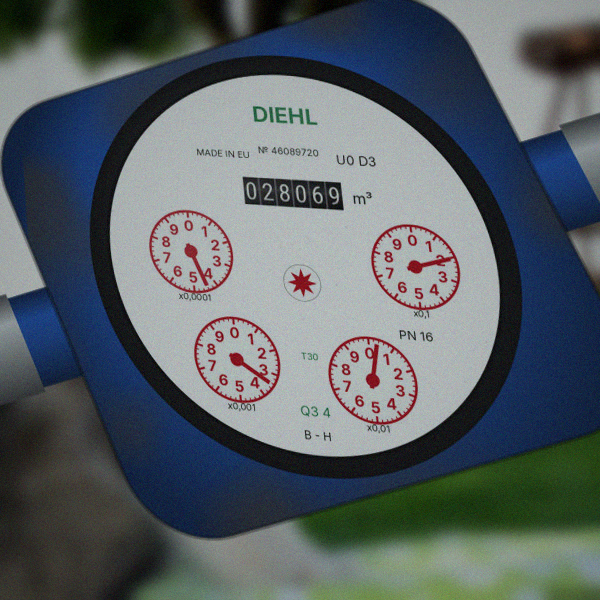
value=28069.2034 unit=m³
